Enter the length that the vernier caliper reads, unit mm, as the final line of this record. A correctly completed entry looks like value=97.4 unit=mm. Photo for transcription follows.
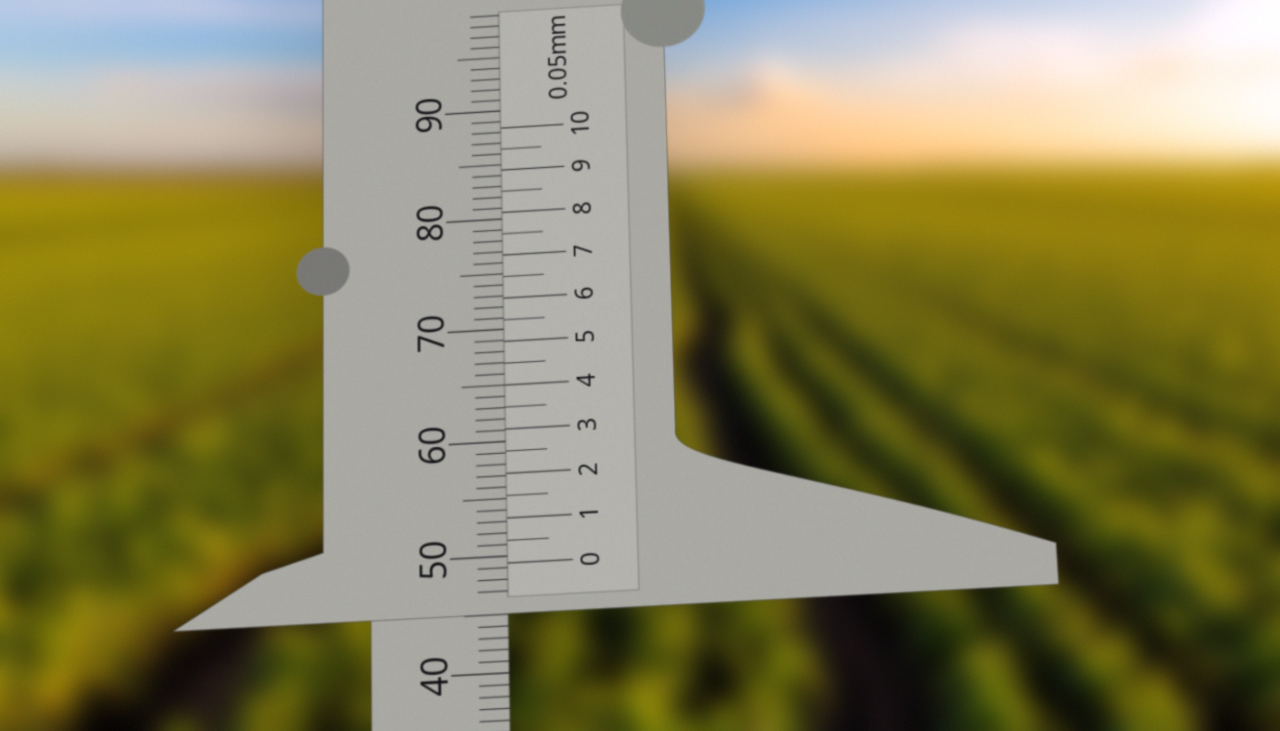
value=49.4 unit=mm
